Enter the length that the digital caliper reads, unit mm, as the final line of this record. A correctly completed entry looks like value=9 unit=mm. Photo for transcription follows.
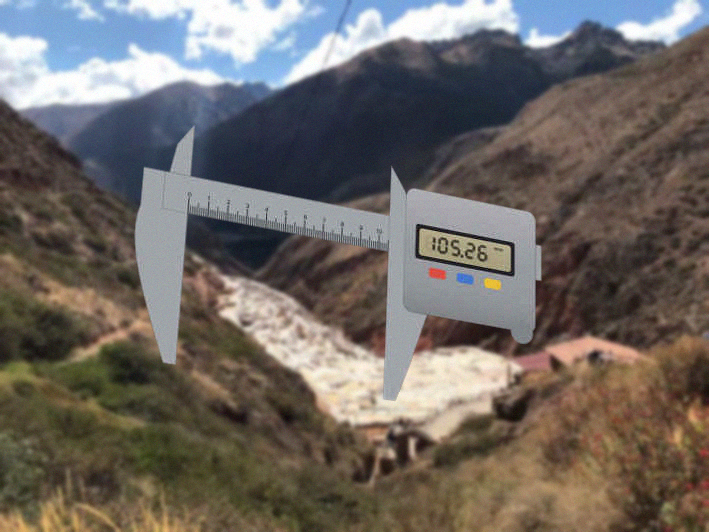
value=105.26 unit=mm
